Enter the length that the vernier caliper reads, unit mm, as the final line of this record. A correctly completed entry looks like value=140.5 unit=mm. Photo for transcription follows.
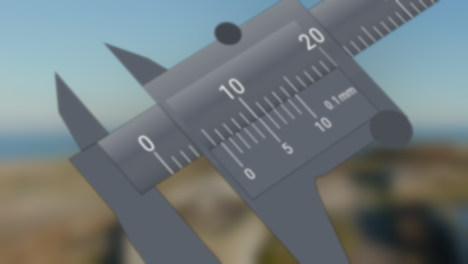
value=5.6 unit=mm
